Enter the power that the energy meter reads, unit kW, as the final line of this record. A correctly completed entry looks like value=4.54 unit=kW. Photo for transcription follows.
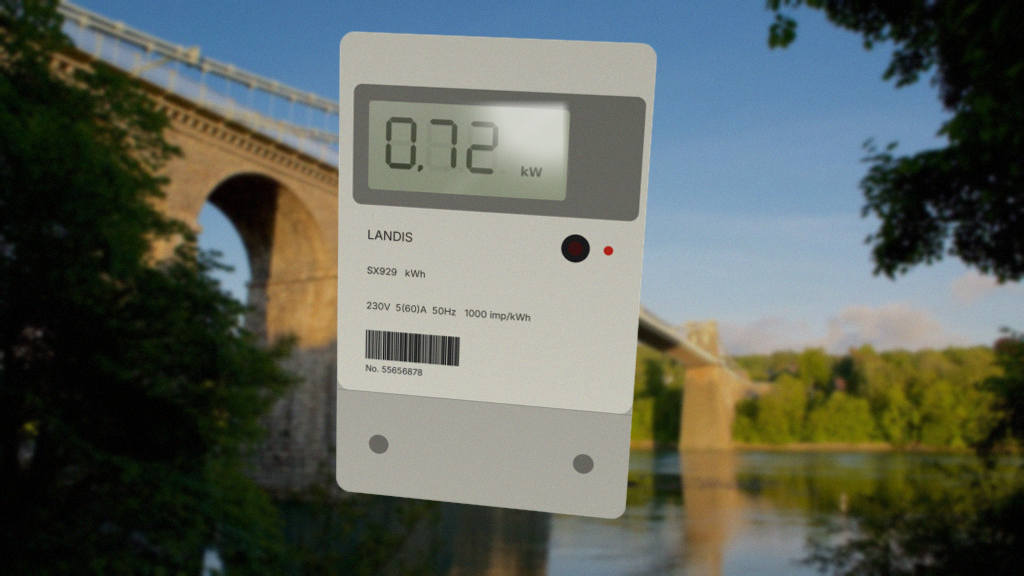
value=0.72 unit=kW
